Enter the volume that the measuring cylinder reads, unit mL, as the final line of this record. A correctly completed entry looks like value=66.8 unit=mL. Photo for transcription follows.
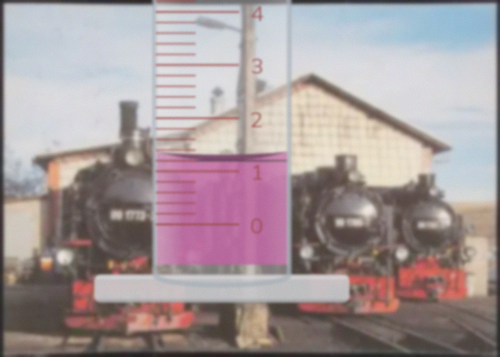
value=1.2 unit=mL
